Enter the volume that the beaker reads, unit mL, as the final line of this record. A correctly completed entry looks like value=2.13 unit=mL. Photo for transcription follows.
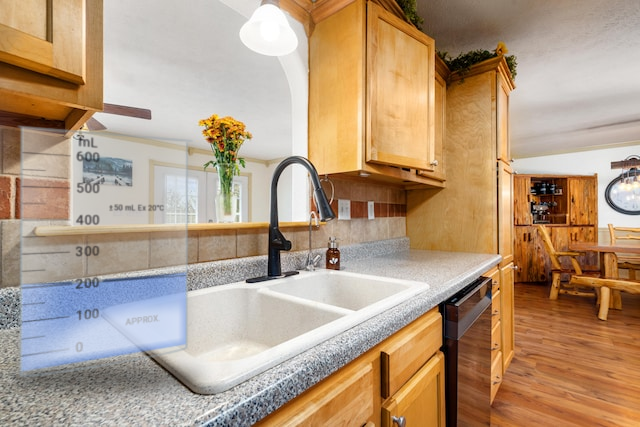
value=200 unit=mL
